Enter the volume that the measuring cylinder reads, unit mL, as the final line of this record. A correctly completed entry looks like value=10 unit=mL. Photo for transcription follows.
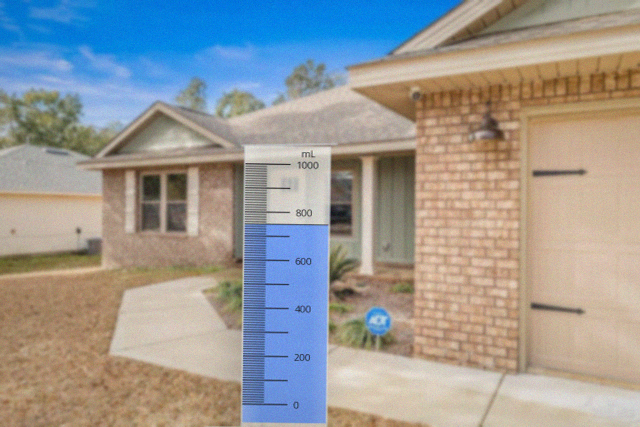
value=750 unit=mL
